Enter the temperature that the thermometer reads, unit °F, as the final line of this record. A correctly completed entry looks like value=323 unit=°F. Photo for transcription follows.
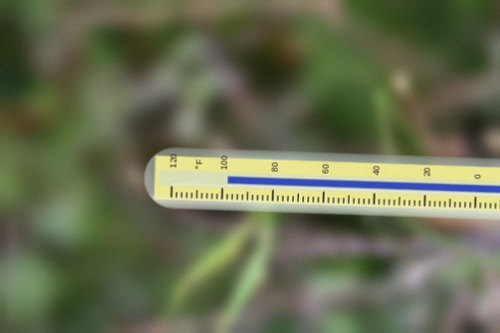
value=98 unit=°F
